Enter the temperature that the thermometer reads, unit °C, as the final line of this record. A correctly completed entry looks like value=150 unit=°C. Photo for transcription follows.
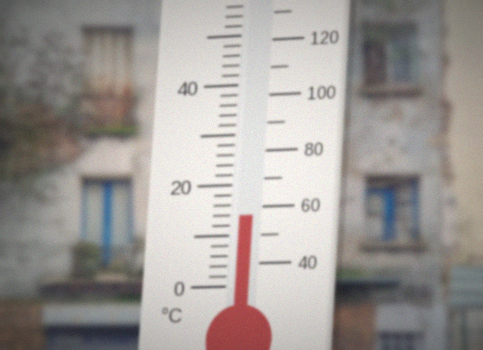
value=14 unit=°C
